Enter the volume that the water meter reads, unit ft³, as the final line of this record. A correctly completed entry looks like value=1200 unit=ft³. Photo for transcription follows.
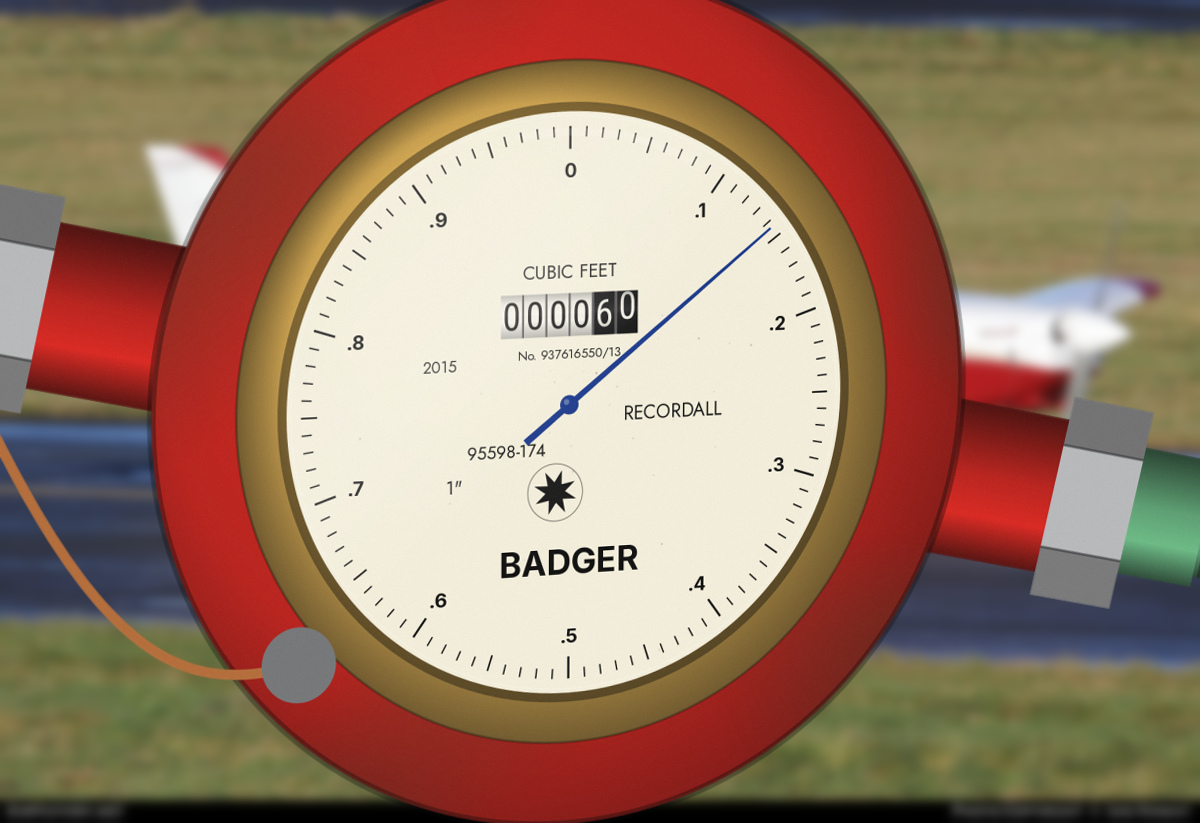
value=60.14 unit=ft³
